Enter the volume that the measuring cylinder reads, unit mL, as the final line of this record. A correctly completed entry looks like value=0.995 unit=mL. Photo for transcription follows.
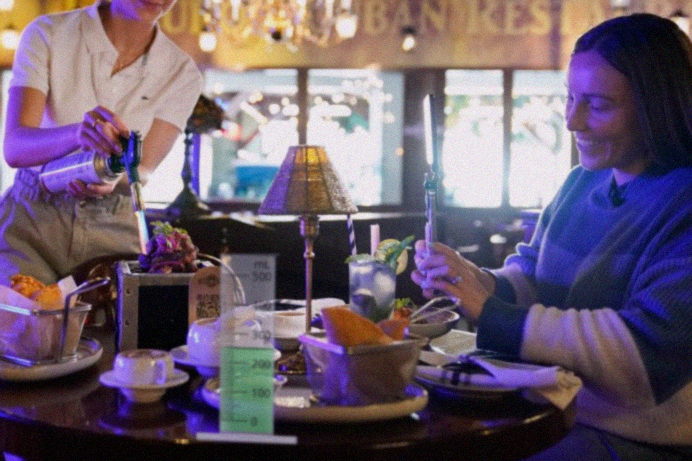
value=250 unit=mL
